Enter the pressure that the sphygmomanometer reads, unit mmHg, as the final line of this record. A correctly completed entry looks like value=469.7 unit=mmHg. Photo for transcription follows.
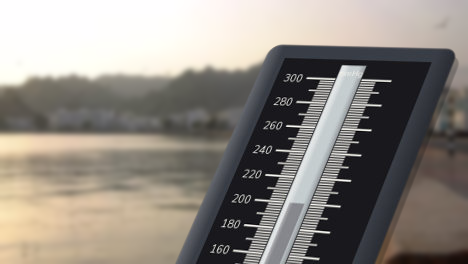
value=200 unit=mmHg
